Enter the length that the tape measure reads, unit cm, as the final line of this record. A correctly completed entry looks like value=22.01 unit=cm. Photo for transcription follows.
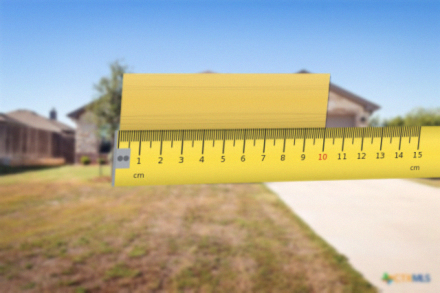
value=10 unit=cm
